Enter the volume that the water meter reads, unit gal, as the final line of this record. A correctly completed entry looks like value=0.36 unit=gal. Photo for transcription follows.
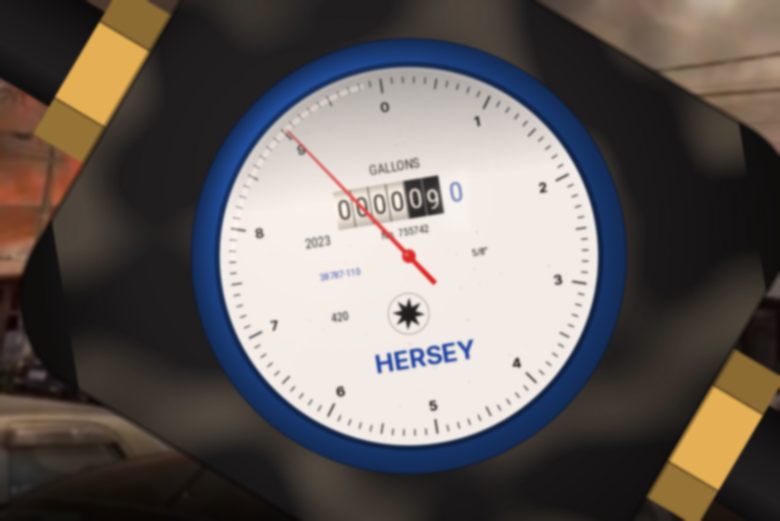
value=89.0 unit=gal
